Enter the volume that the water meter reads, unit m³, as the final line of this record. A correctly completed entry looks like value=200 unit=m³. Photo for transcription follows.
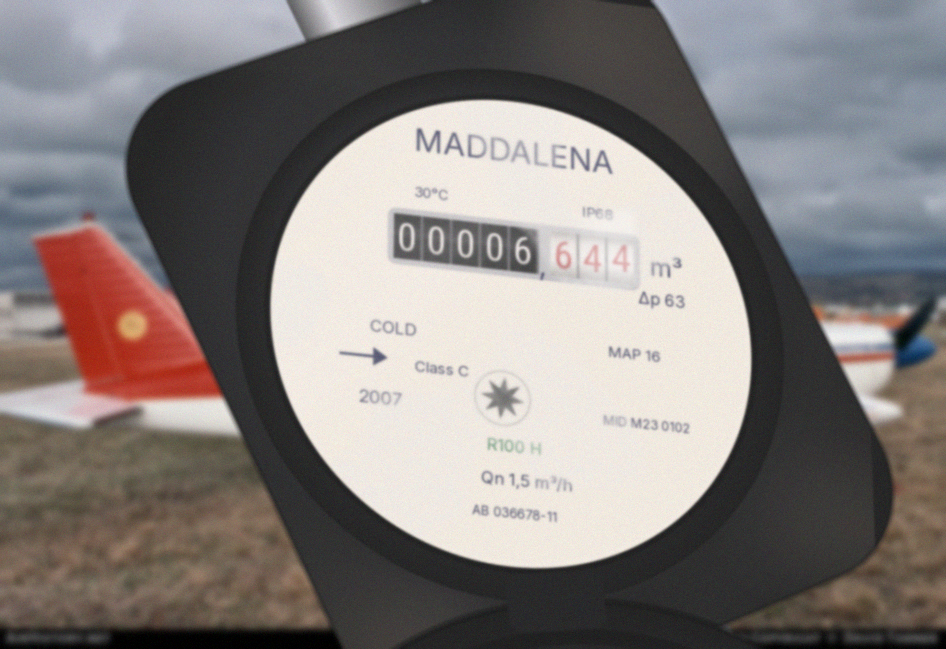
value=6.644 unit=m³
